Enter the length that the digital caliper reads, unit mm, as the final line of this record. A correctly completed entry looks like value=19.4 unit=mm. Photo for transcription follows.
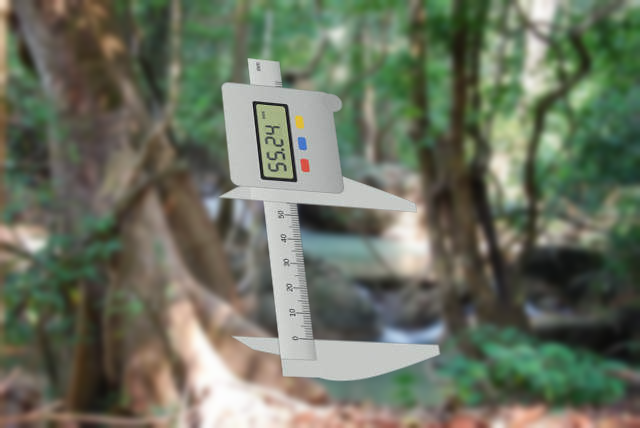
value=55.24 unit=mm
